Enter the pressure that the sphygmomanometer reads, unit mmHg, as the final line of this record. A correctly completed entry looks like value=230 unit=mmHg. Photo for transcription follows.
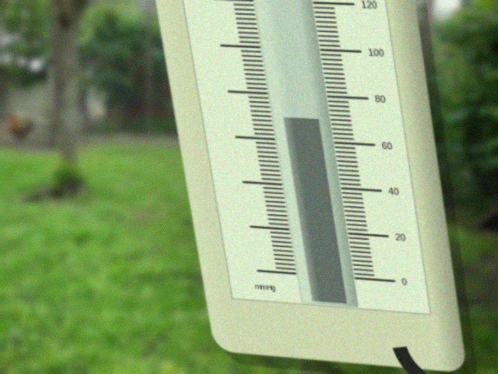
value=70 unit=mmHg
